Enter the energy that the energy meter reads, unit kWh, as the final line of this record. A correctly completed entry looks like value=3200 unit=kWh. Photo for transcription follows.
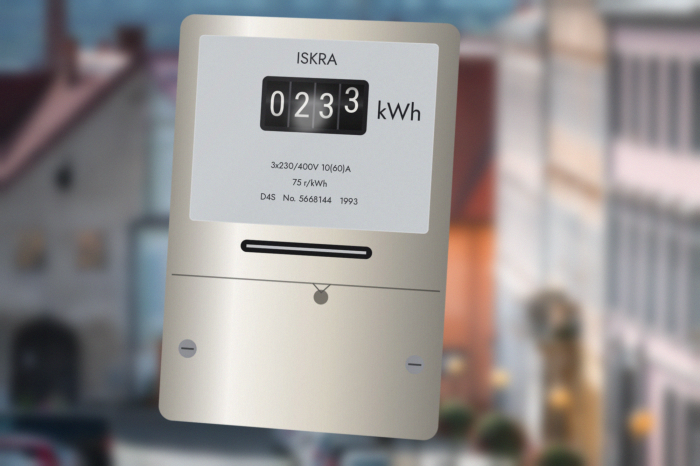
value=233 unit=kWh
